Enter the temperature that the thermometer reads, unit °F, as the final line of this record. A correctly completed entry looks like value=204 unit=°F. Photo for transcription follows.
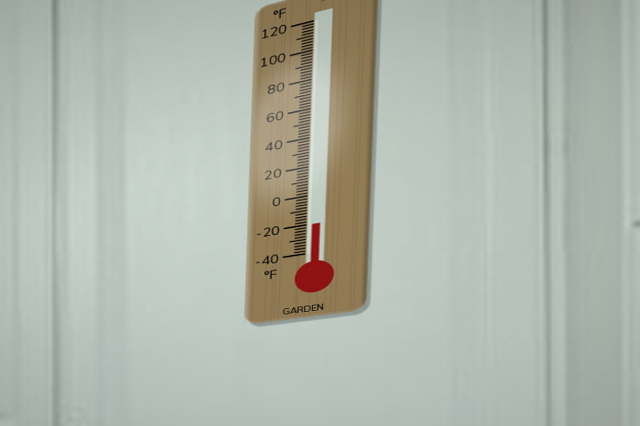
value=-20 unit=°F
